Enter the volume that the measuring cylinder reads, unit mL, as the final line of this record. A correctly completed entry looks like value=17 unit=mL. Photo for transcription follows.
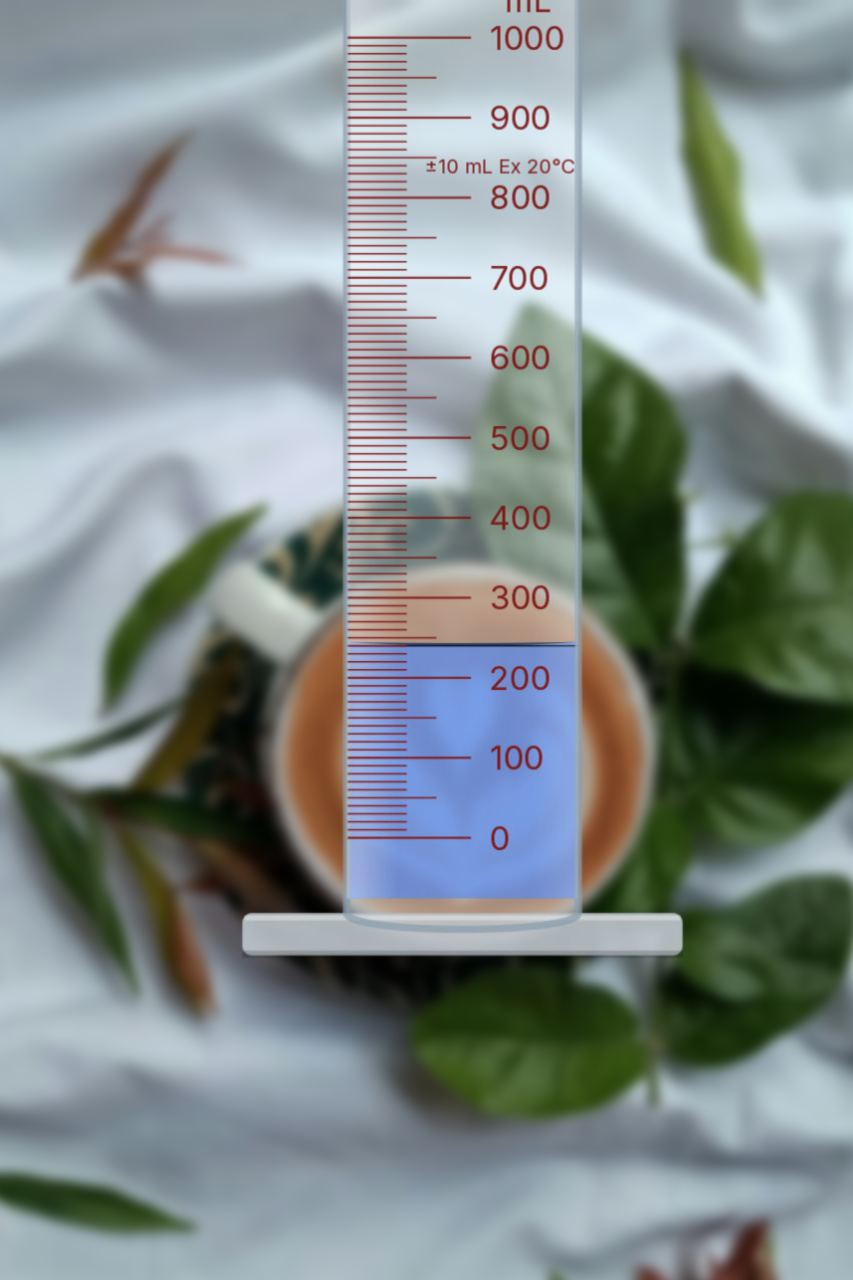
value=240 unit=mL
